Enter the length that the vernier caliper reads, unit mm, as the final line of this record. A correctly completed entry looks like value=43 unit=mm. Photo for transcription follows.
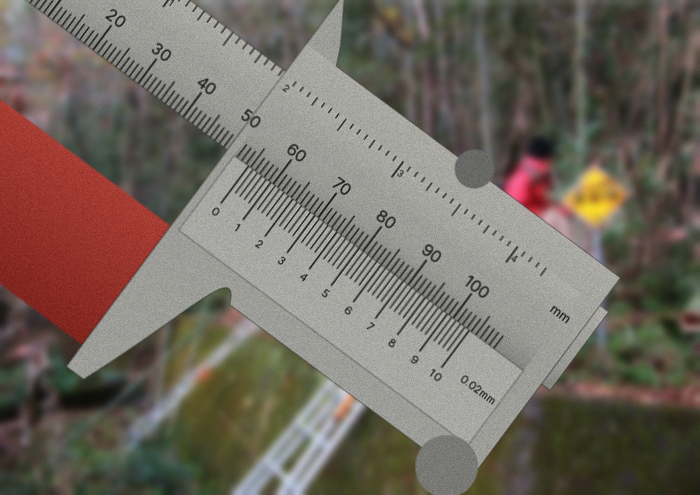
value=54.6 unit=mm
